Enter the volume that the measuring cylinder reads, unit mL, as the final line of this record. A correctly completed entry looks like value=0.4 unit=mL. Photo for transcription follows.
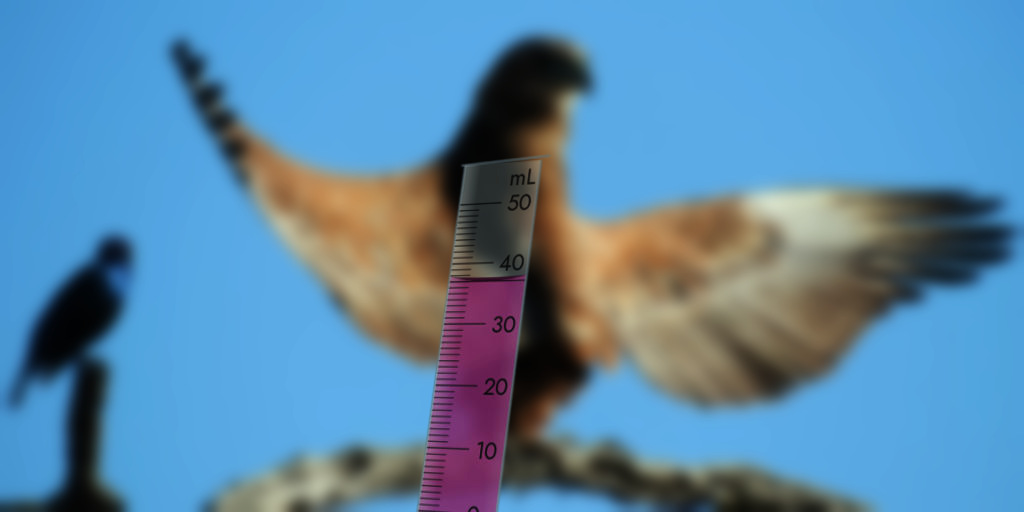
value=37 unit=mL
